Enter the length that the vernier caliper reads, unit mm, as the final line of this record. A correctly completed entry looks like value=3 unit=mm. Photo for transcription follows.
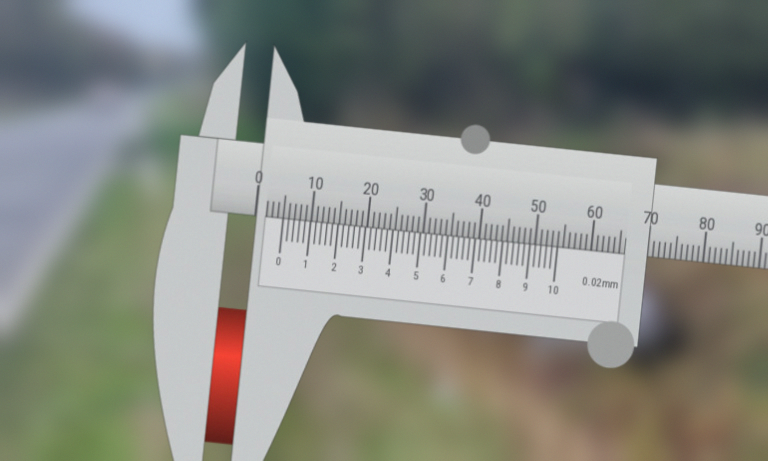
value=5.0 unit=mm
